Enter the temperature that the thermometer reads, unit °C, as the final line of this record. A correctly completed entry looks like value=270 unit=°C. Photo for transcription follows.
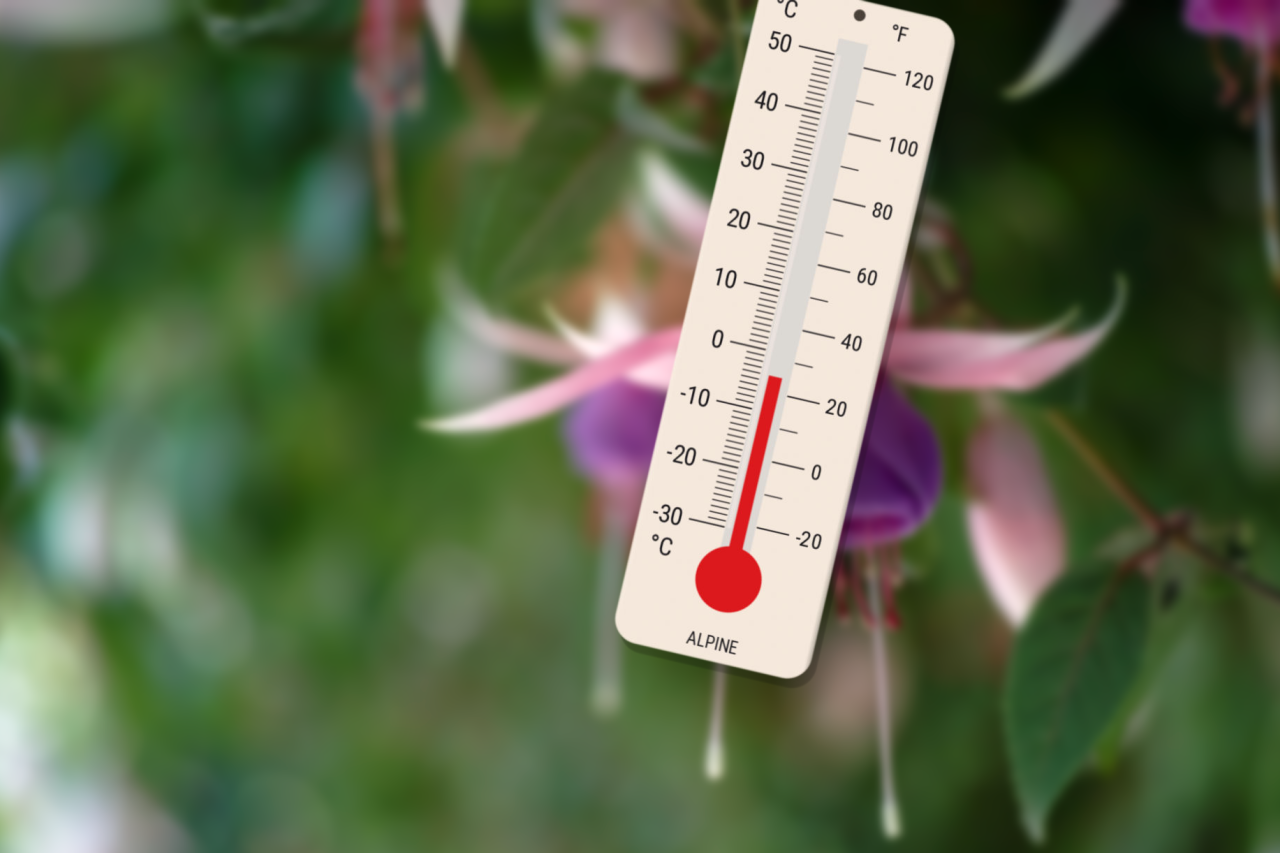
value=-4 unit=°C
